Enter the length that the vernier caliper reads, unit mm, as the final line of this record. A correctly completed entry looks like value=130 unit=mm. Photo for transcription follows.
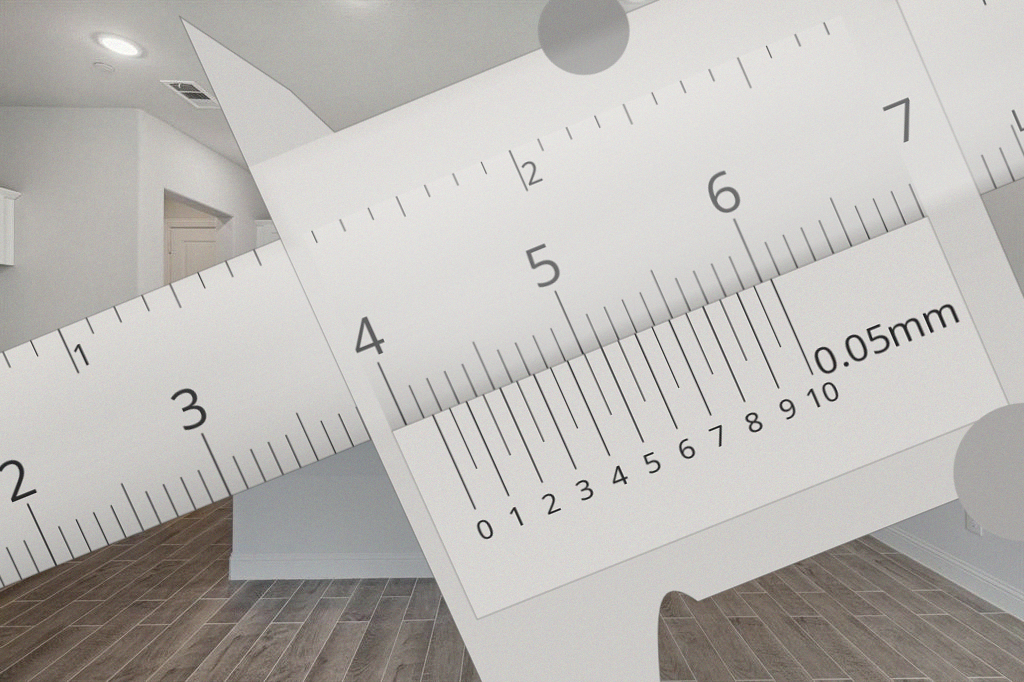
value=41.5 unit=mm
